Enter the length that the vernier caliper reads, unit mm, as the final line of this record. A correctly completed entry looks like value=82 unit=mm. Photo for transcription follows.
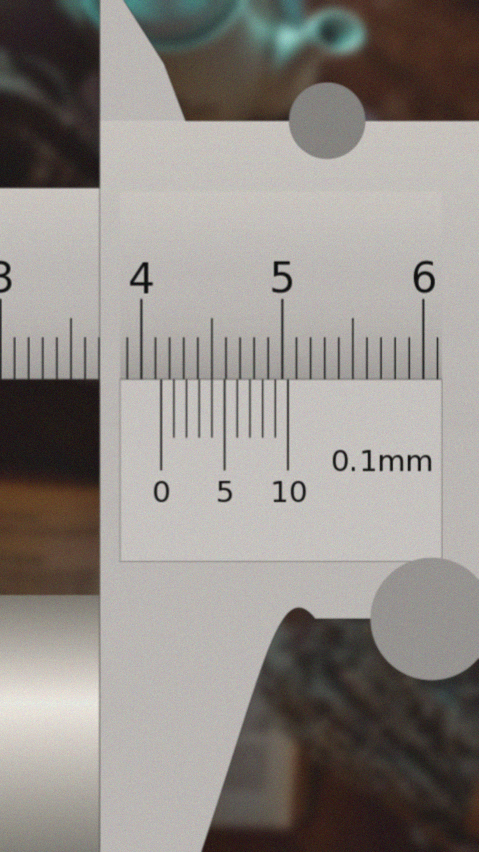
value=41.4 unit=mm
